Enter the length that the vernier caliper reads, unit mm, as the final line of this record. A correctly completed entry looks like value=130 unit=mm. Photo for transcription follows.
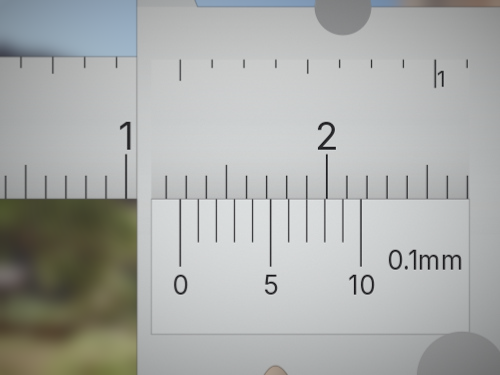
value=12.7 unit=mm
